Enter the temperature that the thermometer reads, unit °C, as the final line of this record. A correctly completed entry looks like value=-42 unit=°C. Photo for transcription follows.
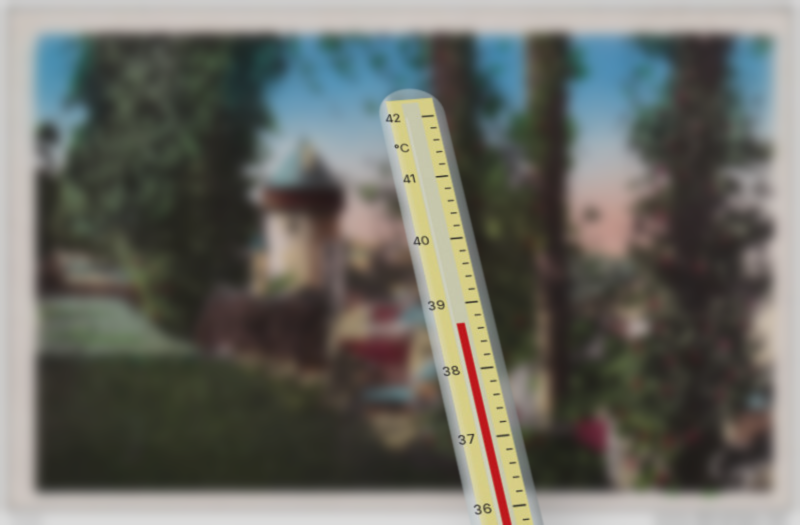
value=38.7 unit=°C
